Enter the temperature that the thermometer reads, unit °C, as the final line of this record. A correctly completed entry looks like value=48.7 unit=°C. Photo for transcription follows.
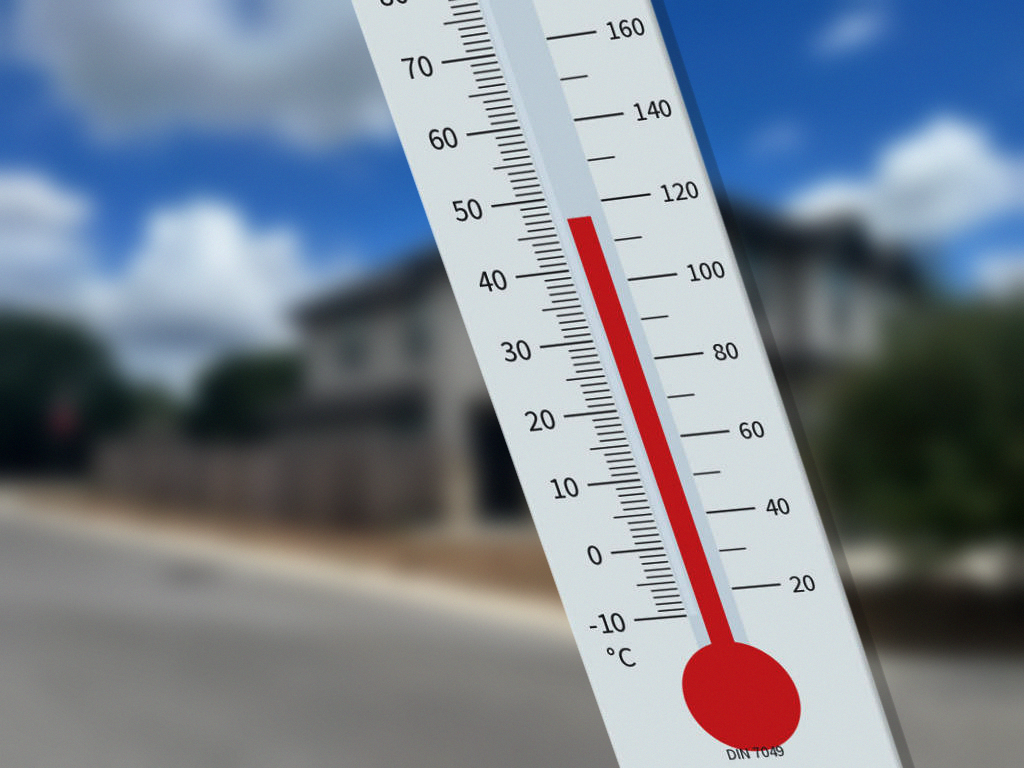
value=47 unit=°C
